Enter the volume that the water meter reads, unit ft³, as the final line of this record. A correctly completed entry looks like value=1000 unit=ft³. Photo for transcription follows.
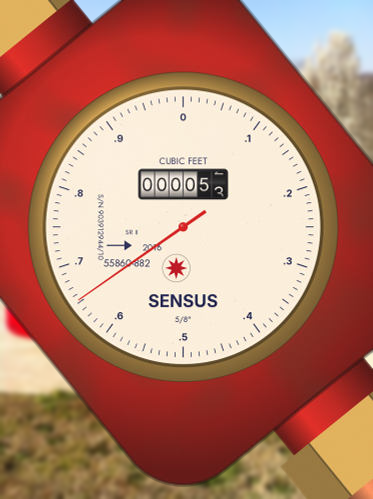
value=52.65 unit=ft³
